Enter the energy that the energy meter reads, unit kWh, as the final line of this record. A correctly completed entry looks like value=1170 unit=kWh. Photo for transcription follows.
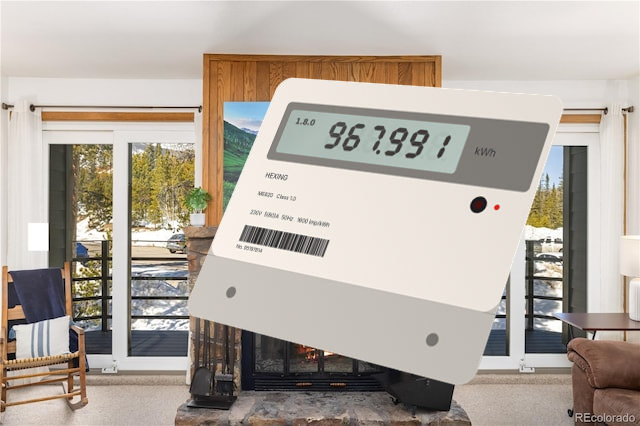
value=967.991 unit=kWh
